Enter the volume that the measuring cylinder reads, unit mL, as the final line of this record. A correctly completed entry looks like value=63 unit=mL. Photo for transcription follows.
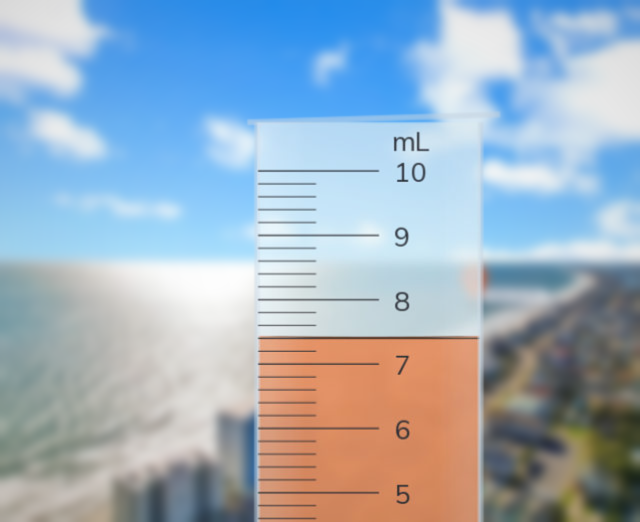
value=7.4 unit=mL
